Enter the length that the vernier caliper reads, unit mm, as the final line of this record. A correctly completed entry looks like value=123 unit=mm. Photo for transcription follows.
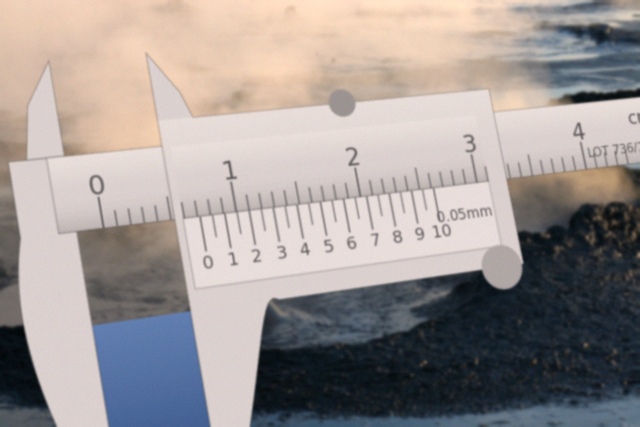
value=7.2 unit=mm
